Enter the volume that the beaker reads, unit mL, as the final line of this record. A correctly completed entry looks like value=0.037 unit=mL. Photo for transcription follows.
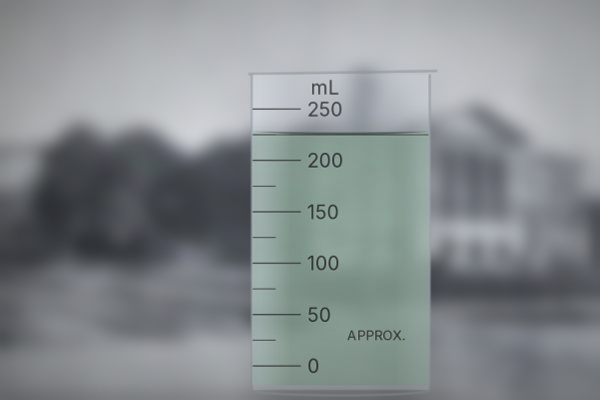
value=225 unit=mL
